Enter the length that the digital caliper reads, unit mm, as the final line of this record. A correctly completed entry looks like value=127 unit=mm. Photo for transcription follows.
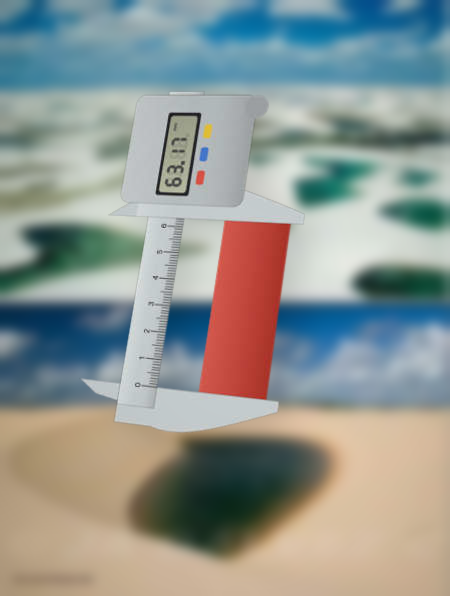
value=63.17 unit=mm
